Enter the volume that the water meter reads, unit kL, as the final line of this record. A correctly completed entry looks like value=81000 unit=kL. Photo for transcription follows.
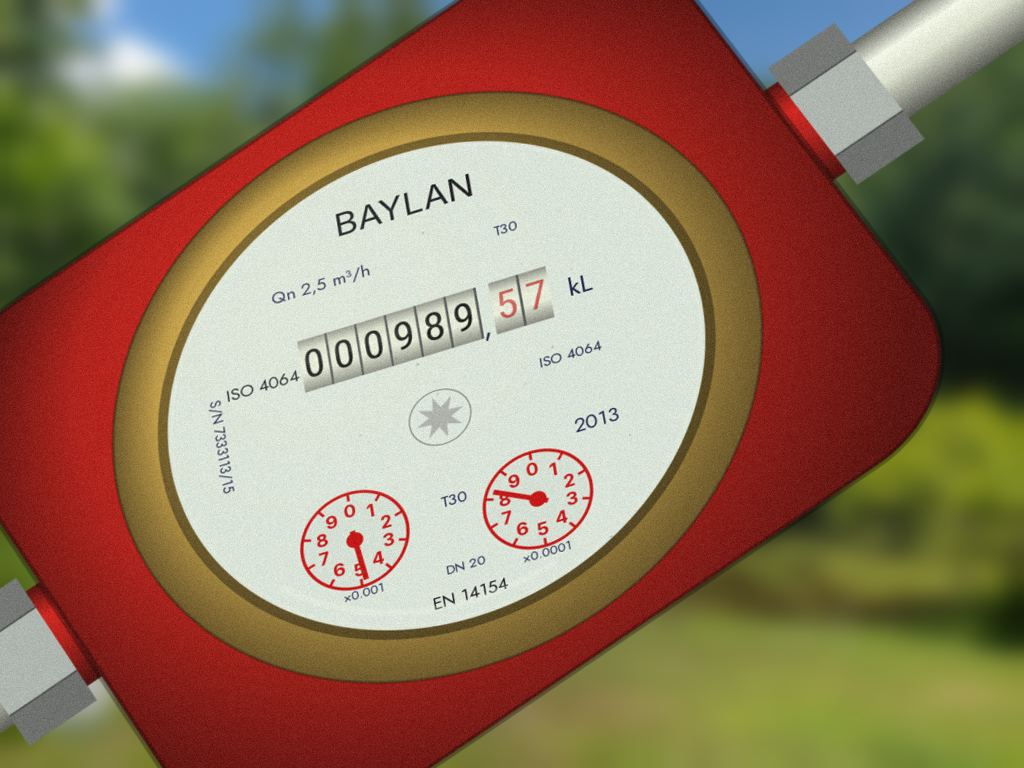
value=989.5748 unit=kL
